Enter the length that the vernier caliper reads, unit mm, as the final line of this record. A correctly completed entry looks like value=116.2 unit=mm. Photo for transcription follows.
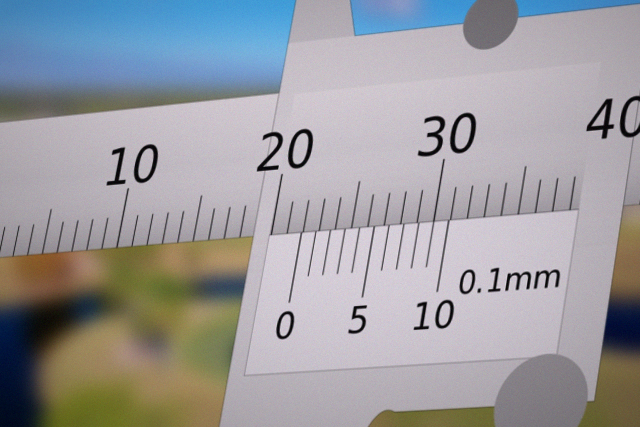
value=21.9 unit=mm
